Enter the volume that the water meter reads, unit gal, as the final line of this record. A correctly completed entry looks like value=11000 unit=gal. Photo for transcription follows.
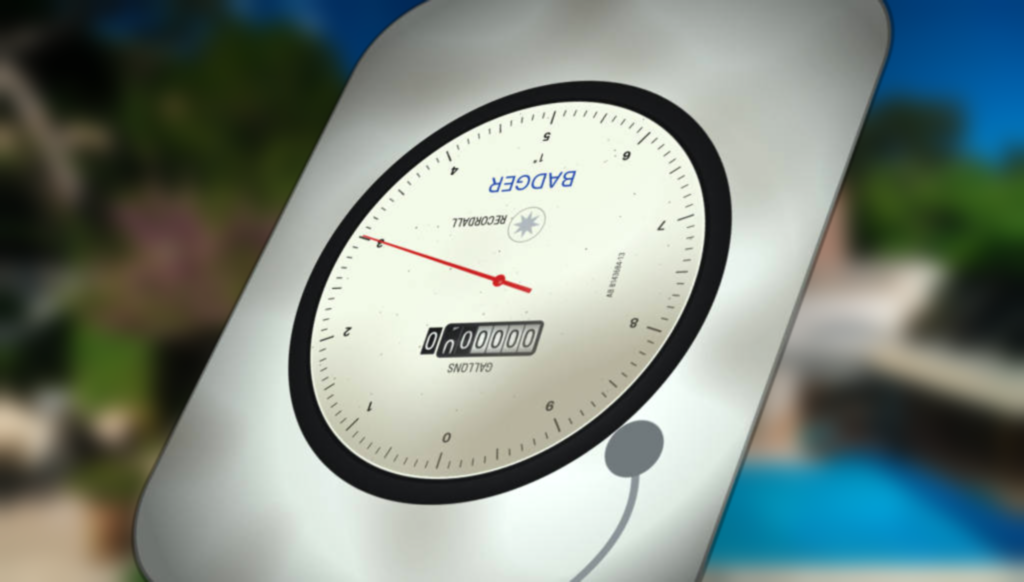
value=3.0 unit=gal
